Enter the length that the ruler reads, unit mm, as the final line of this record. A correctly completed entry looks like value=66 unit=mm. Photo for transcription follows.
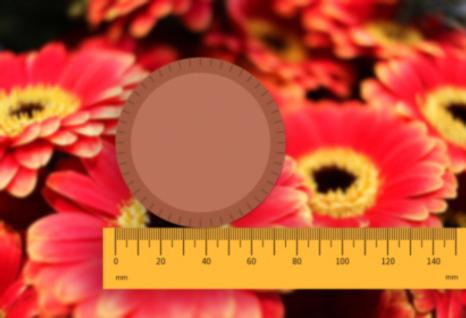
value=75 unit=mm
